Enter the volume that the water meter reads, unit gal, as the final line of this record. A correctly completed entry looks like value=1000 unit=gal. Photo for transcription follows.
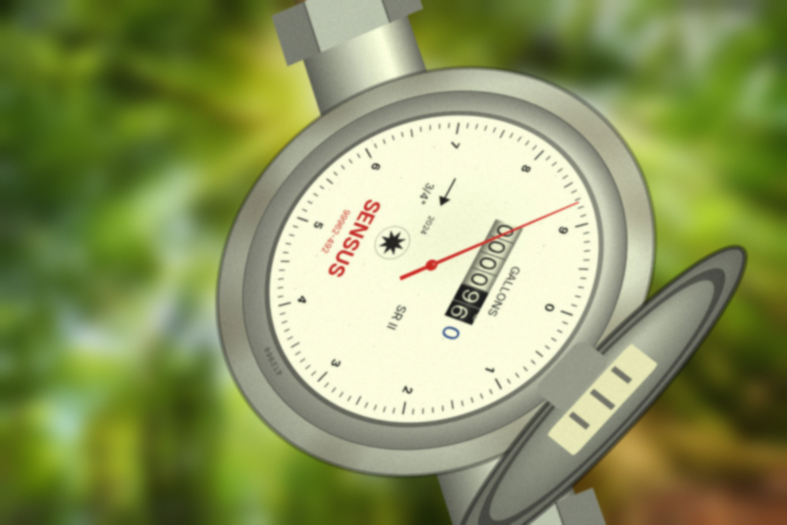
value=958.7 unit=gal
